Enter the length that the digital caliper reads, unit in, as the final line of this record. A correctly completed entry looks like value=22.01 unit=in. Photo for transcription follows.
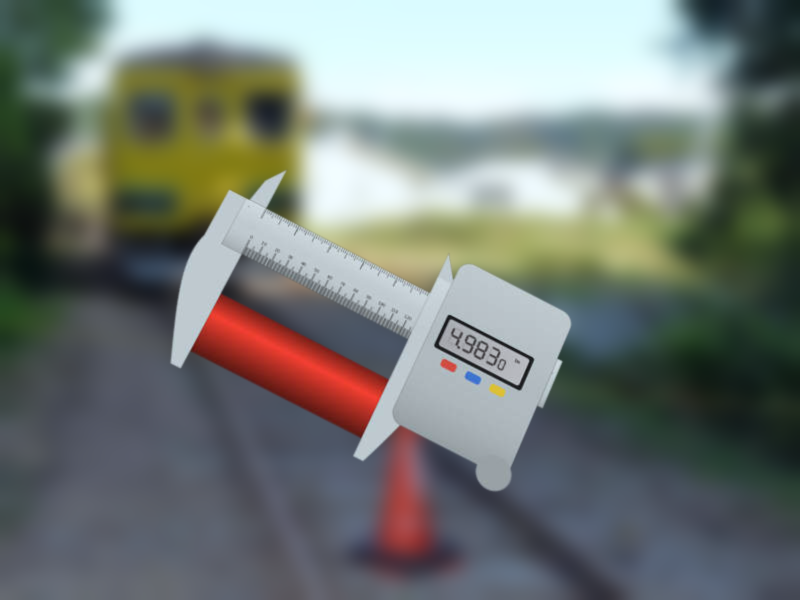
value=4.9830 unit=in
